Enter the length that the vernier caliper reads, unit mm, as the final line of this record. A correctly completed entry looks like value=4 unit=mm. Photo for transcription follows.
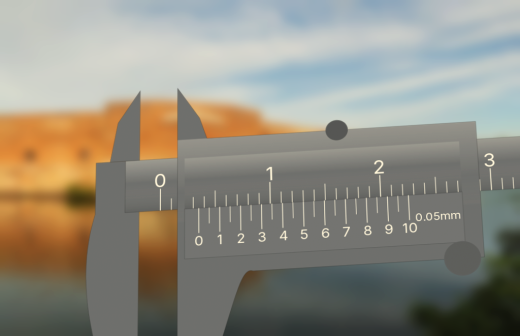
value=3.5 unit=mm
